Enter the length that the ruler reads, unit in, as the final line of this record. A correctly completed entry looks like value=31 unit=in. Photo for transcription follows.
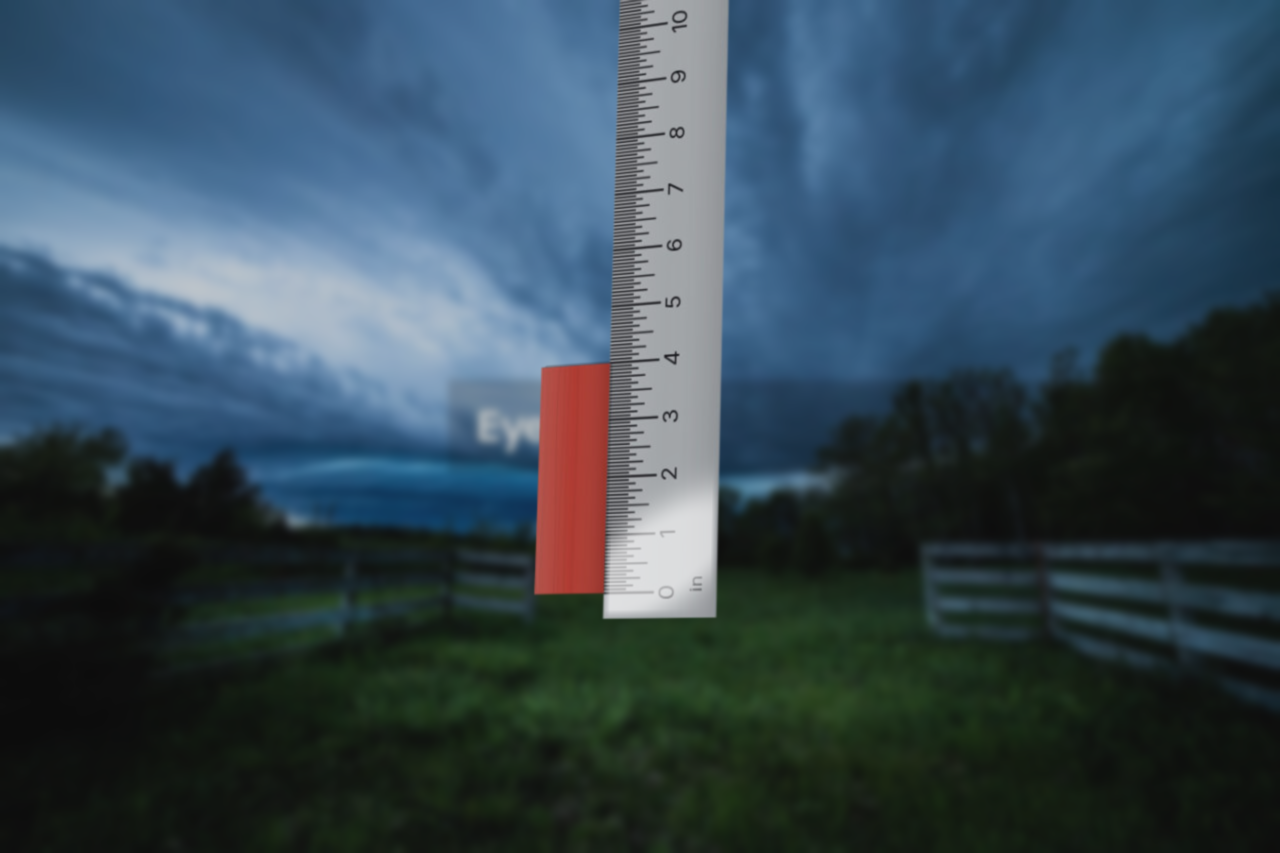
value=4 unit=in
